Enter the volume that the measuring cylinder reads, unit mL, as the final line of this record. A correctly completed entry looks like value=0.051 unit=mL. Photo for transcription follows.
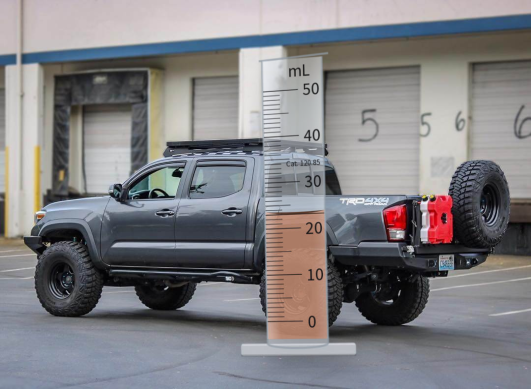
value=23 unit=mL
